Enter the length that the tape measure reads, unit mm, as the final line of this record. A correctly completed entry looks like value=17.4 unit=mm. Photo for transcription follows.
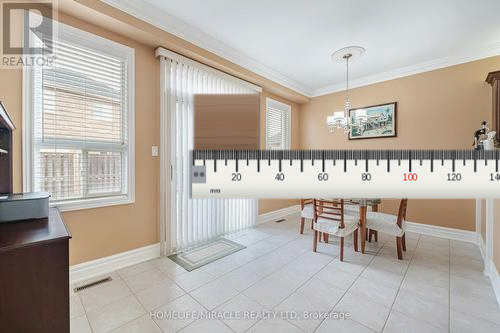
value=30 unit=mm
